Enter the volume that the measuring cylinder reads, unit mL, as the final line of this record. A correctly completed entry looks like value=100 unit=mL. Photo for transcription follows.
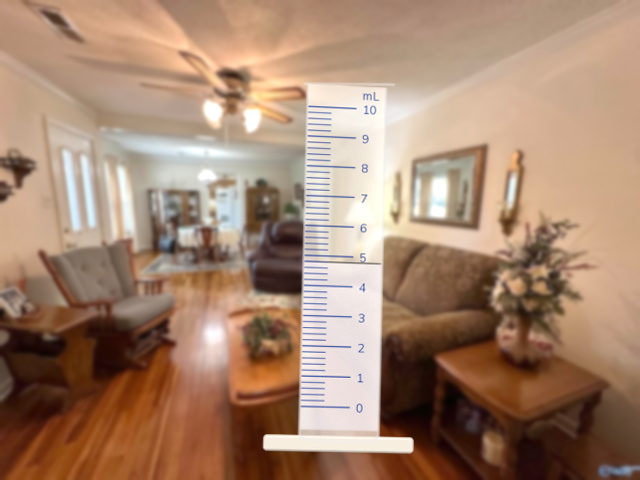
value=4.8 unit=mL
